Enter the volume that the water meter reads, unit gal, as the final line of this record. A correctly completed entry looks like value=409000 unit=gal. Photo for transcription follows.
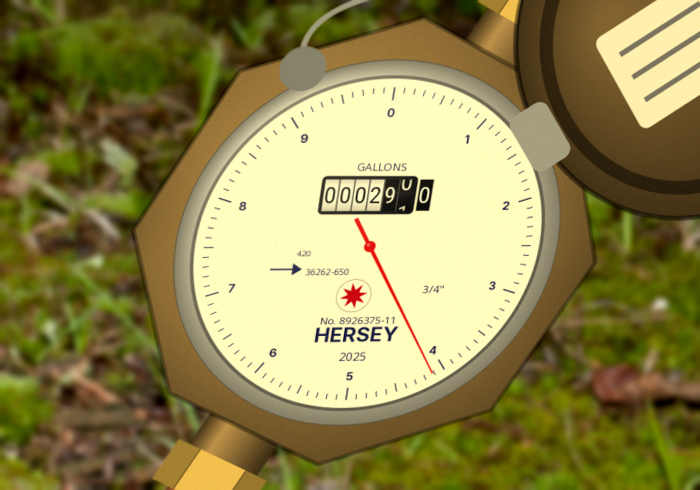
value=2904.1 unit=gal
